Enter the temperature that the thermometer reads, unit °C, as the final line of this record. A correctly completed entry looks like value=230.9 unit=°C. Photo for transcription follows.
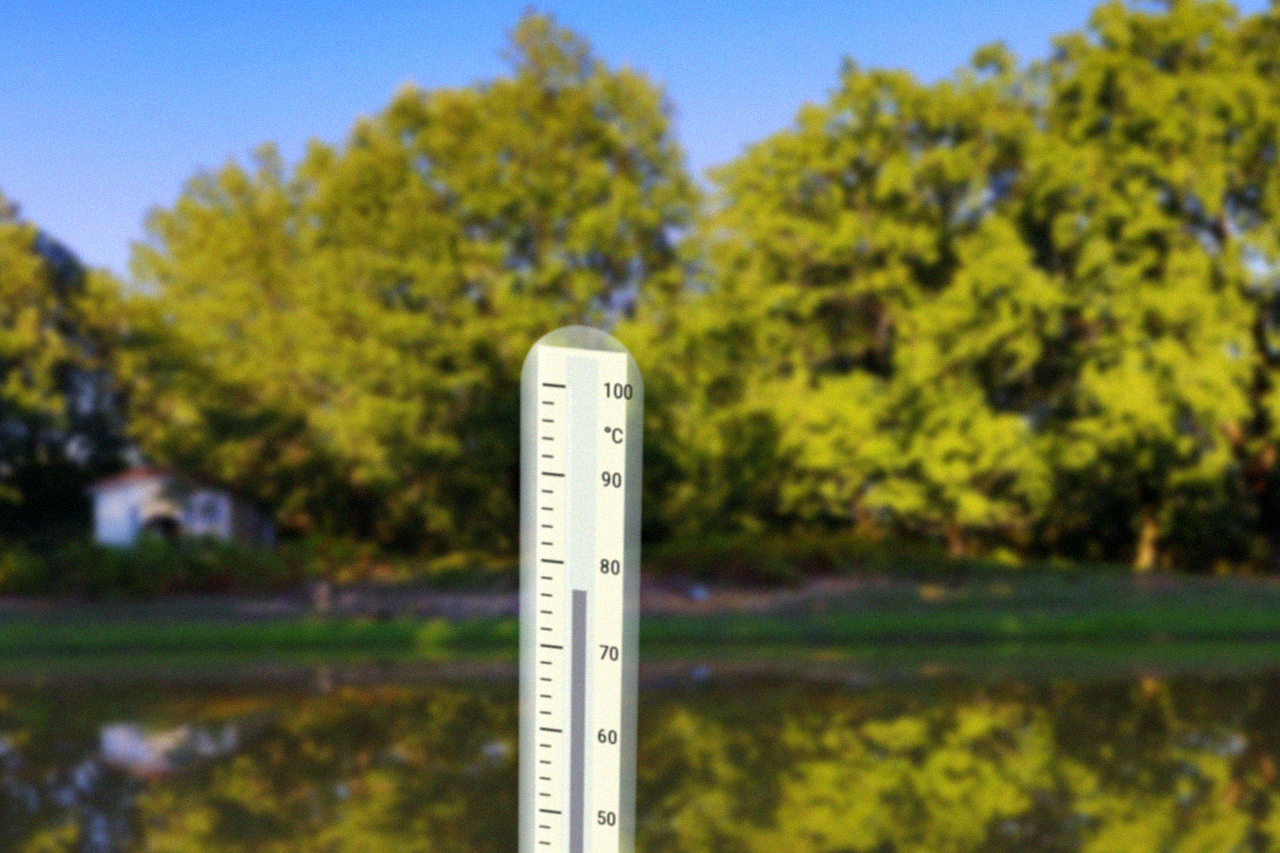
value=77 unit=°C
